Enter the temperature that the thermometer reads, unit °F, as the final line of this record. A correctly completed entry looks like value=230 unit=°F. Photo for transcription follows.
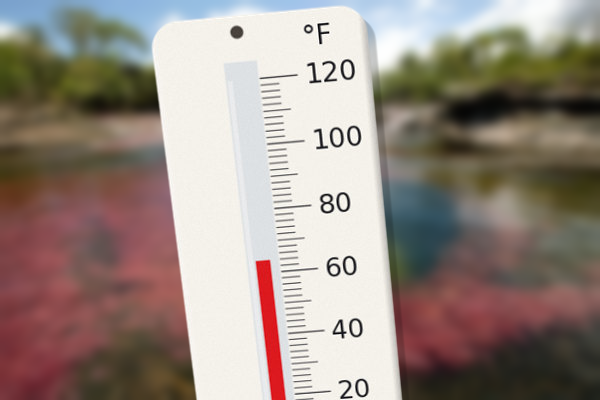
value=64 unit=°F
